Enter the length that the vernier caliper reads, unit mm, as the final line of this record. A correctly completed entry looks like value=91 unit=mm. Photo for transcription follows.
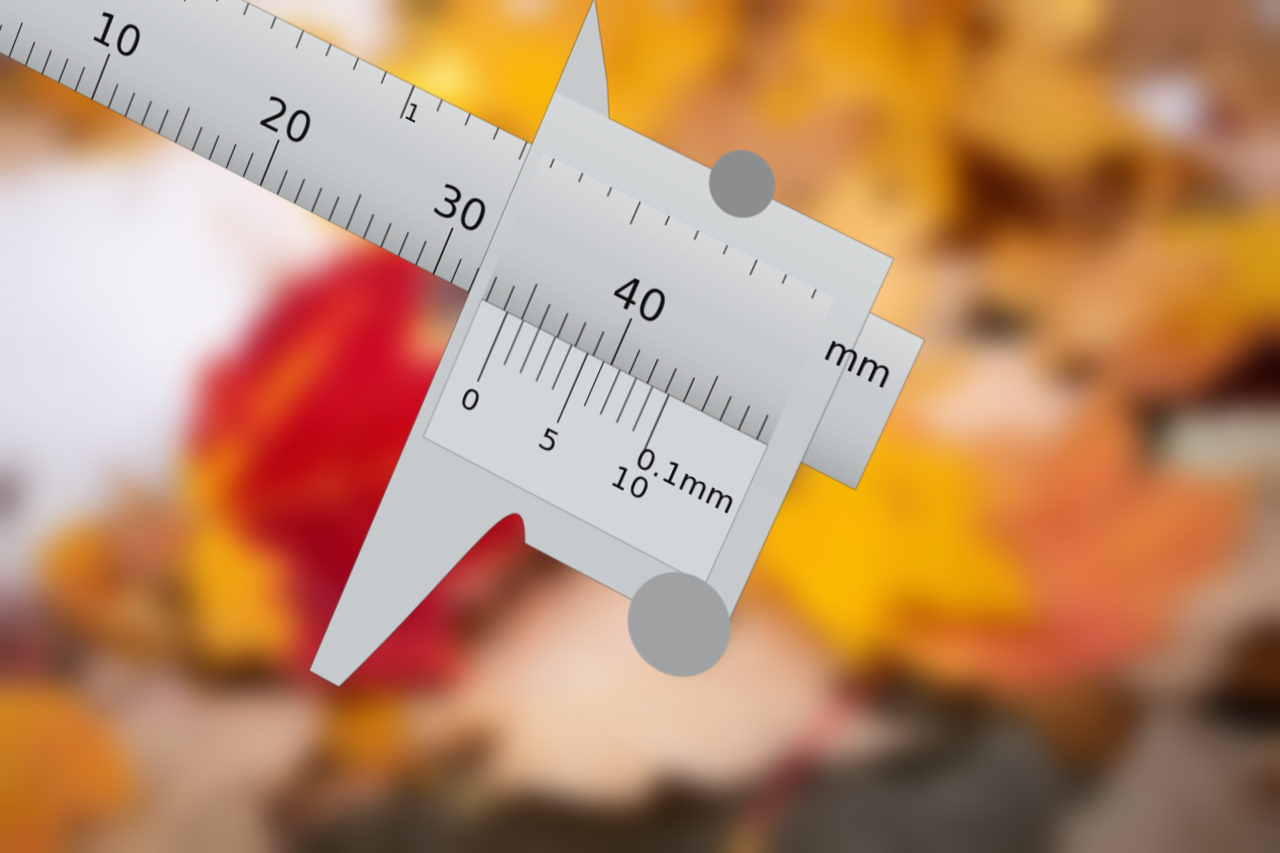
value=34.2 unit=mm
